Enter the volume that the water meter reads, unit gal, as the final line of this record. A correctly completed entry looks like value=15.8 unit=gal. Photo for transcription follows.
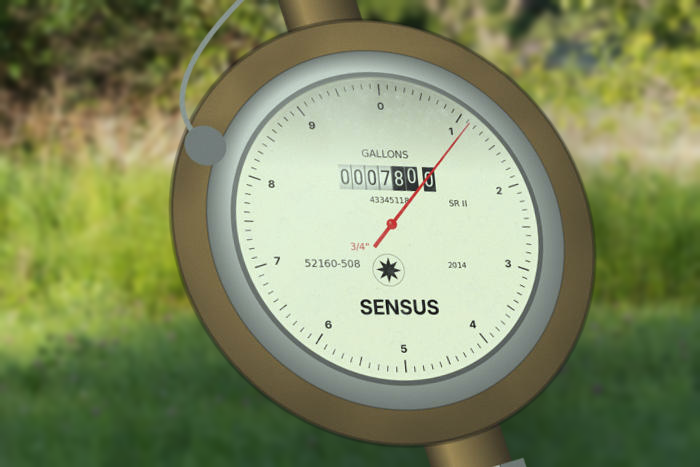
value=7801.1 unit=gal
